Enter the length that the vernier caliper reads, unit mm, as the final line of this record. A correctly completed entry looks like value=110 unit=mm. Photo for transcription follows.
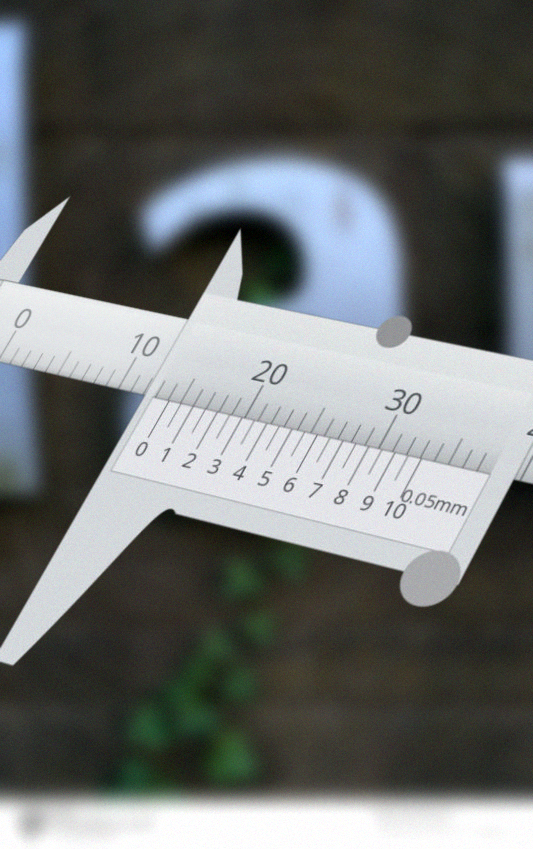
value=14.1 unit=mm
